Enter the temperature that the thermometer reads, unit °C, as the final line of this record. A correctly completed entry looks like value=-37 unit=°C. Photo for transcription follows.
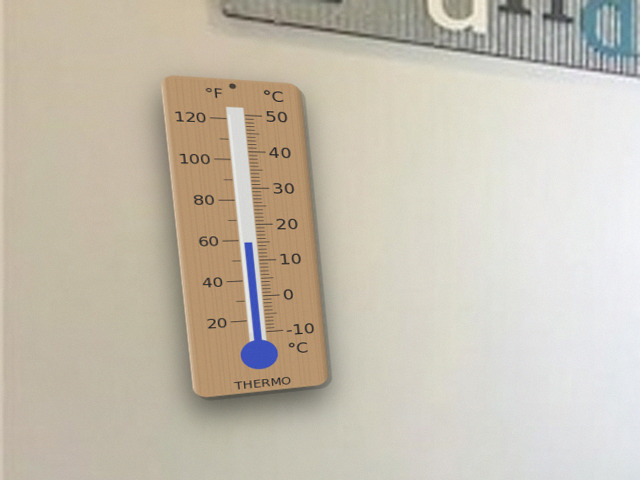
value=15 unit=°C
